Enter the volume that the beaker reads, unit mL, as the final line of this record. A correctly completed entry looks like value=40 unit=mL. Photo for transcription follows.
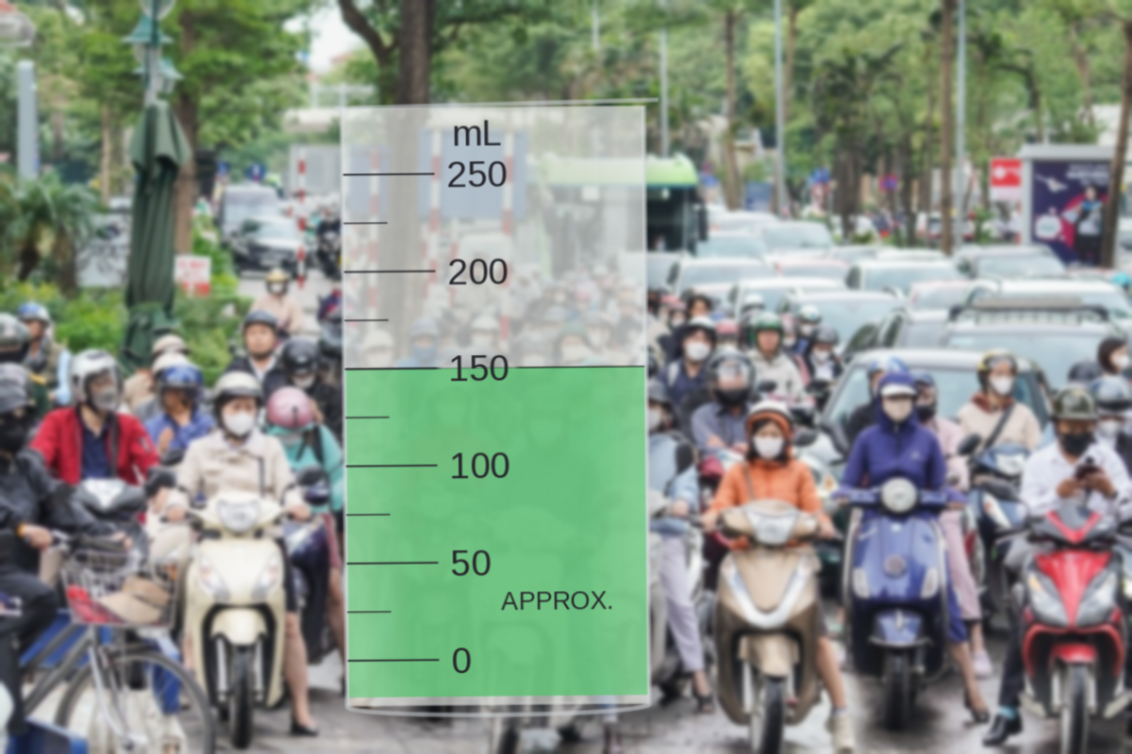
value=150 unit=mL
